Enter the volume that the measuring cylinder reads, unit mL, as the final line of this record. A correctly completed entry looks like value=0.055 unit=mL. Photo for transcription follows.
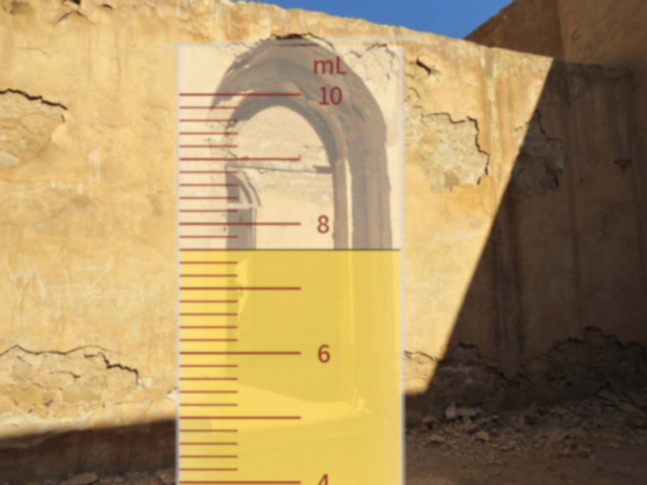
value=7.6 unit=mL
